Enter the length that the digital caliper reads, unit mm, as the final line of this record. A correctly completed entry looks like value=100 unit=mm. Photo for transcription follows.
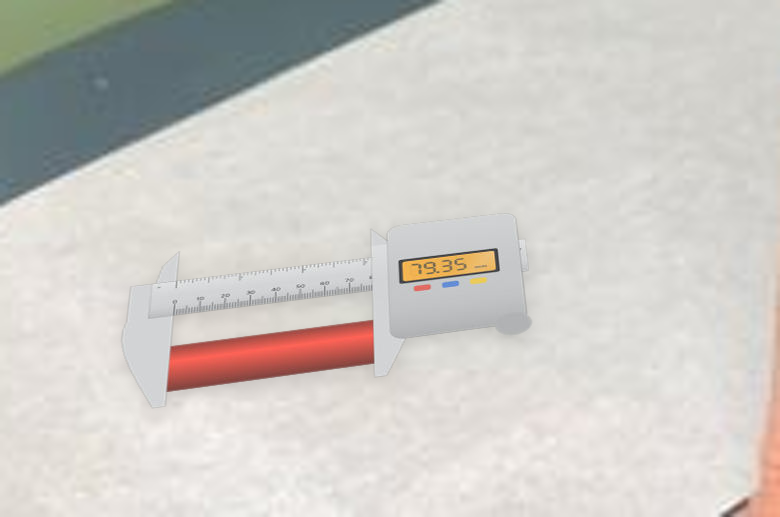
value=79.35 unit=mm
